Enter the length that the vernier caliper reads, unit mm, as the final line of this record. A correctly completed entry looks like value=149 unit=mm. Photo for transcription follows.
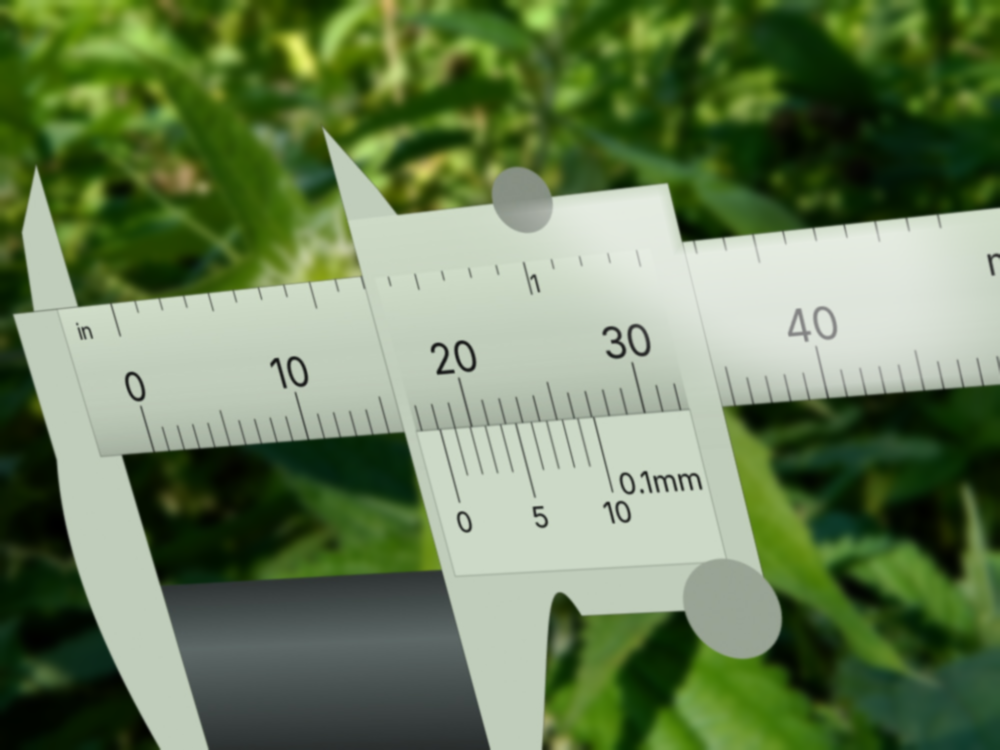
value=18.1 unit=mm
